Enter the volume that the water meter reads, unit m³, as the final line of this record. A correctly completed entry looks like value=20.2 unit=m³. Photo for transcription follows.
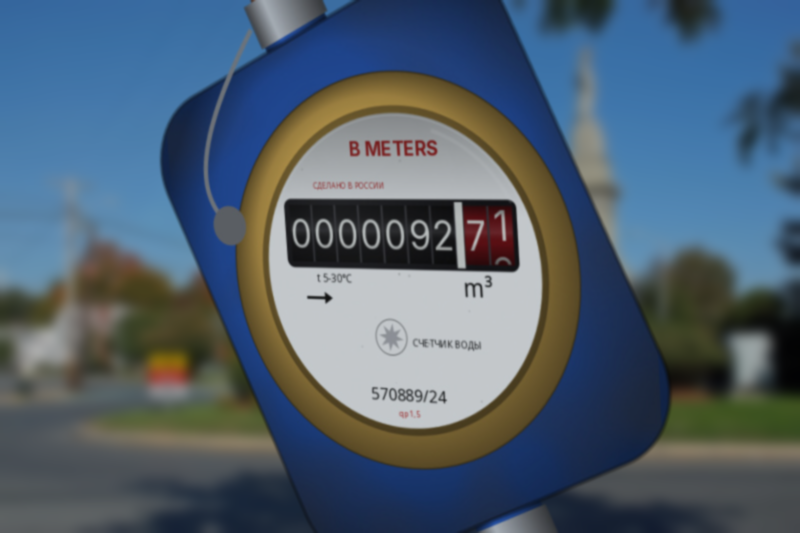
value=92.71 unit=m³
